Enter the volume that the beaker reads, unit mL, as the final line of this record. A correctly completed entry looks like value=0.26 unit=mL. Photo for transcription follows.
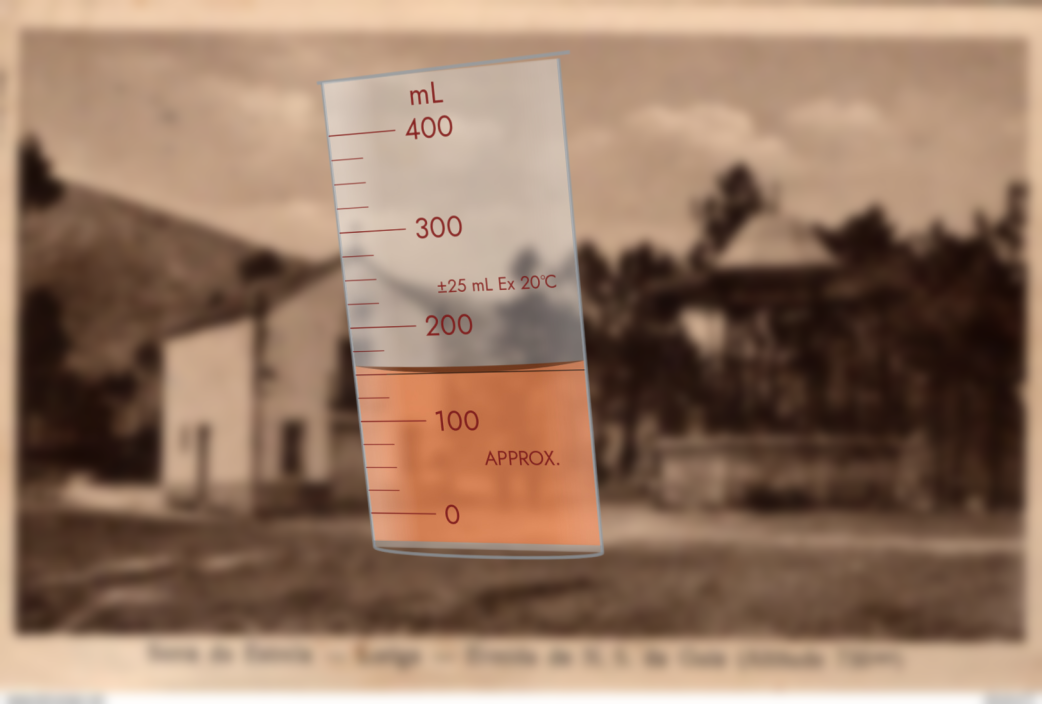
value=150 unit=mL
